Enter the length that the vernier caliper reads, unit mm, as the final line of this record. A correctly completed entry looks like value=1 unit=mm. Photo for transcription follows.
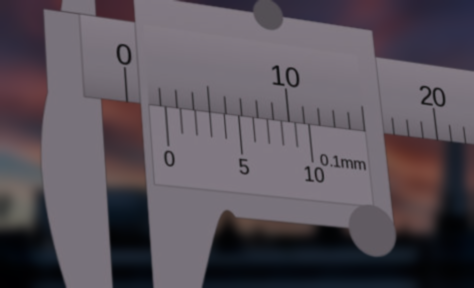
value=2.3 unit=mm
